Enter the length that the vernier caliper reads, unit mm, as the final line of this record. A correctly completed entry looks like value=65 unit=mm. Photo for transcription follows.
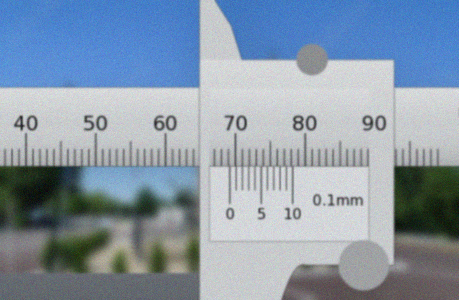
value=69.2 unit=mm
